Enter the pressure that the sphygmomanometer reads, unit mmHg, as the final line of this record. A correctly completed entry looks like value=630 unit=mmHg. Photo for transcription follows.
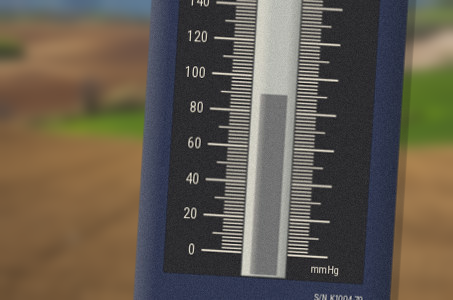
value=90 unit=mmHg
